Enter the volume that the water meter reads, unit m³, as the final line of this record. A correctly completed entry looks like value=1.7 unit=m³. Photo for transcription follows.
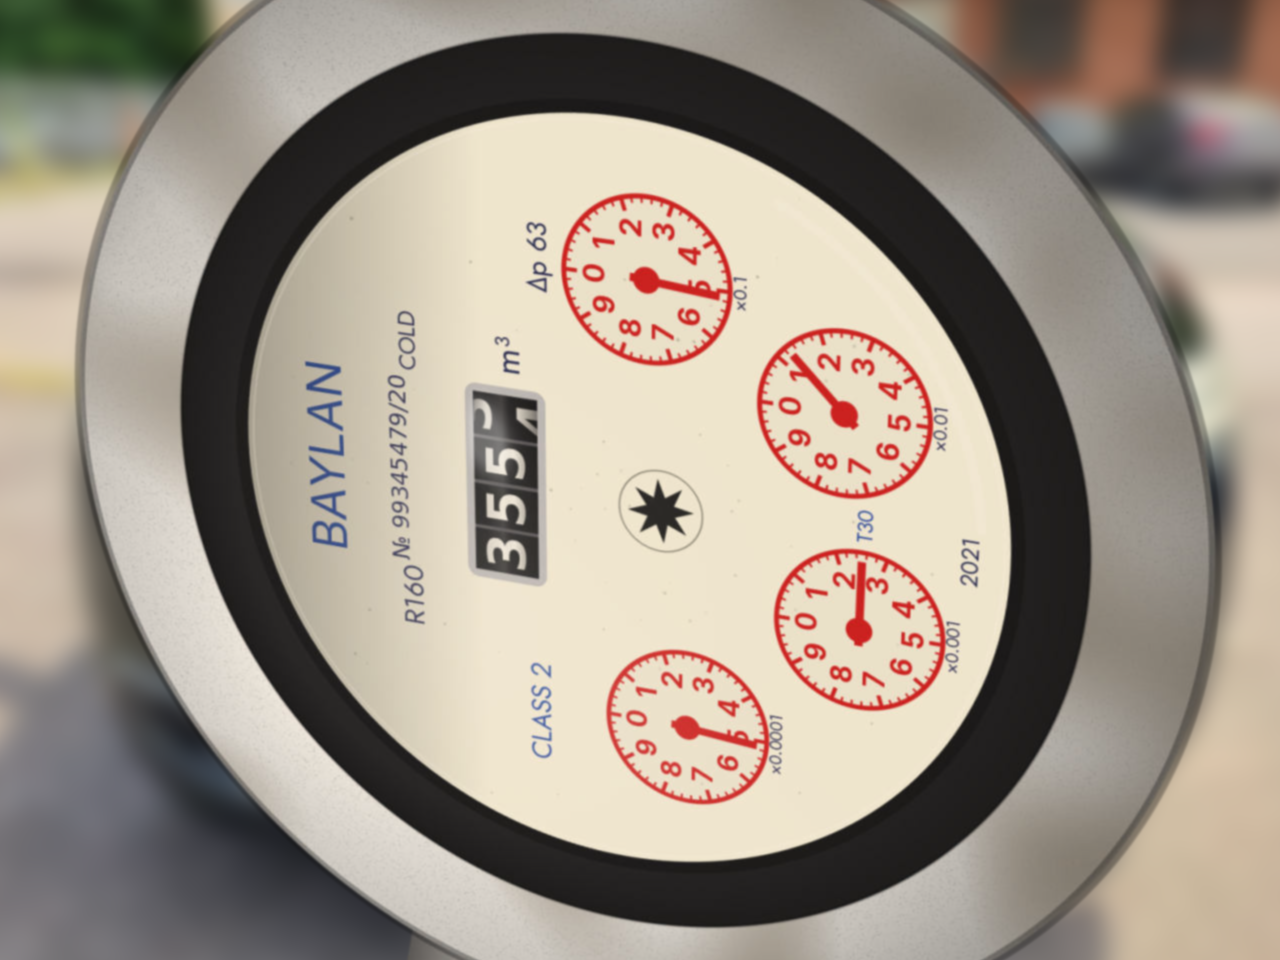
value=3553.5125 unit=m³
